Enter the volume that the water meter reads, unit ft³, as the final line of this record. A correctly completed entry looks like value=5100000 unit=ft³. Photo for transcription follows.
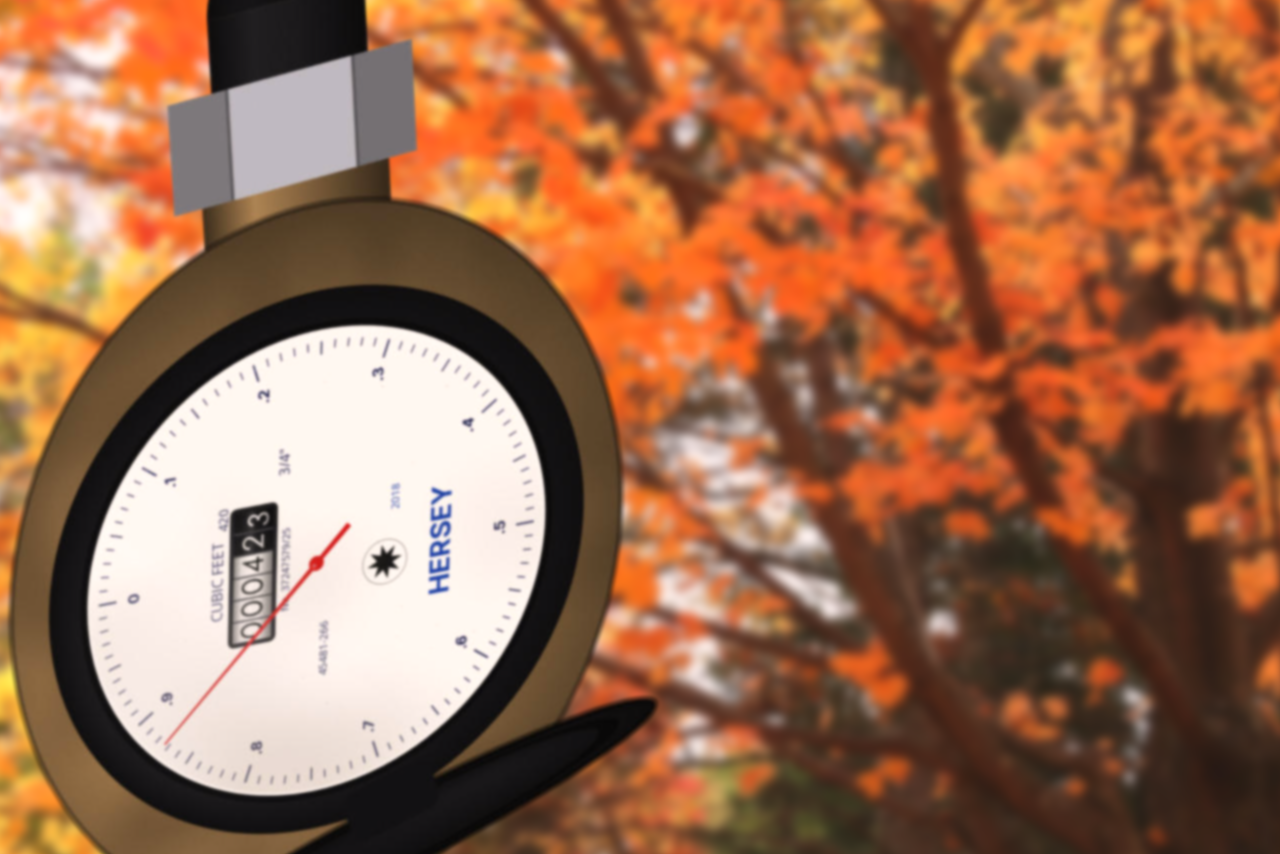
value=422.87 unit=ft³
